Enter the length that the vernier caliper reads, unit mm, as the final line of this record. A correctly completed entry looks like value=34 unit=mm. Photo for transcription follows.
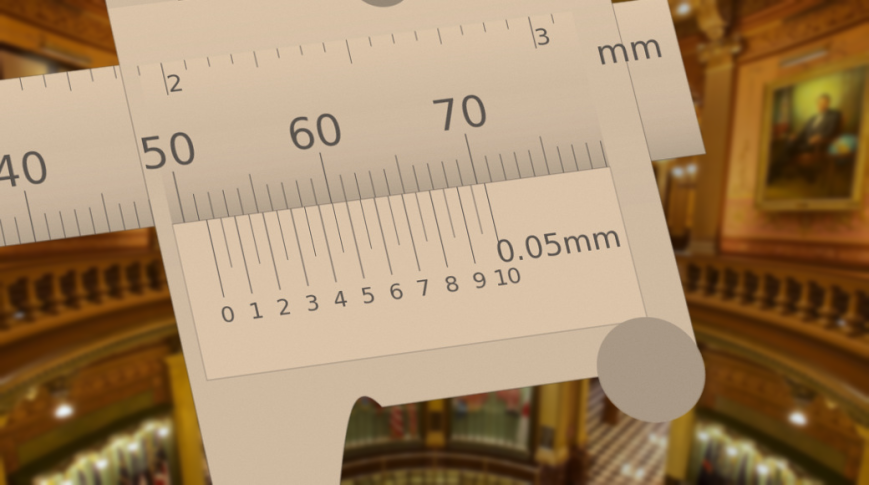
value=51.5 unit=mm
